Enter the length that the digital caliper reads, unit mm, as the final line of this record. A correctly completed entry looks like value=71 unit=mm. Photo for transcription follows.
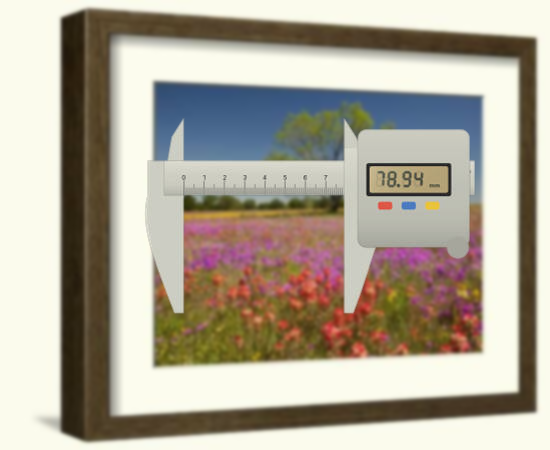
value=78.94 unit=mm
